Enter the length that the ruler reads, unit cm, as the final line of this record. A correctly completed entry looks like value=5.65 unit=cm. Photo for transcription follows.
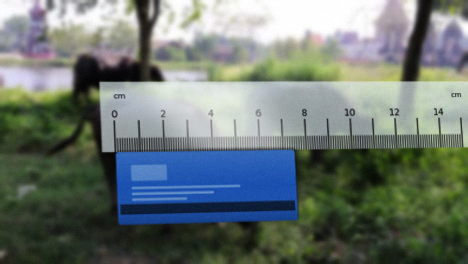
value=7.5 unit=cm
